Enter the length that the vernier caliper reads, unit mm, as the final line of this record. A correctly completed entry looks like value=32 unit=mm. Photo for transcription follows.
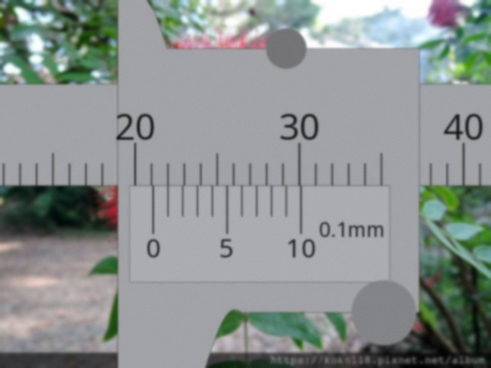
value=21.1 unit=mm
